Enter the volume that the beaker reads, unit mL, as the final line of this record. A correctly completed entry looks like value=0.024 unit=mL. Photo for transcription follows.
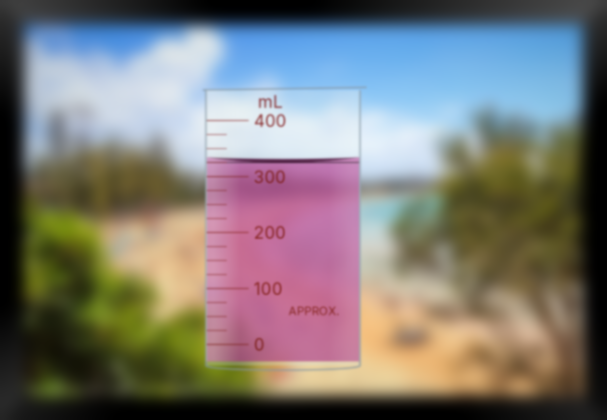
value=325 unit=mL
